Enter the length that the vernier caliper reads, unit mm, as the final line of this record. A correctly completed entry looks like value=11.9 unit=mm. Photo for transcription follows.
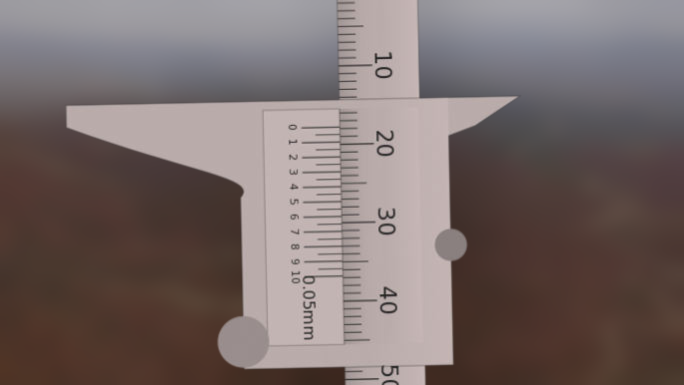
value=17.8 unit=mm
